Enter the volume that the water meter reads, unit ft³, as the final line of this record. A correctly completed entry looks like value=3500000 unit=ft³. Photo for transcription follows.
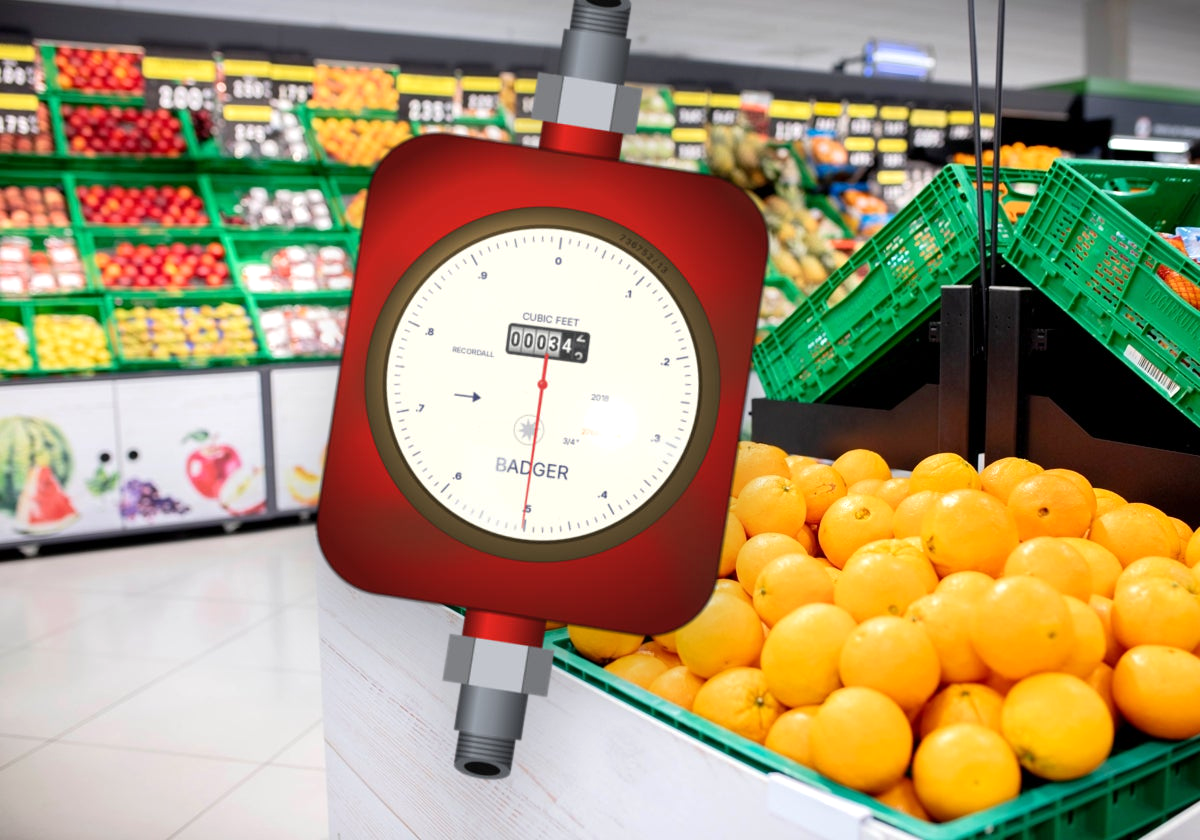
value=342.50 unit=ft³
